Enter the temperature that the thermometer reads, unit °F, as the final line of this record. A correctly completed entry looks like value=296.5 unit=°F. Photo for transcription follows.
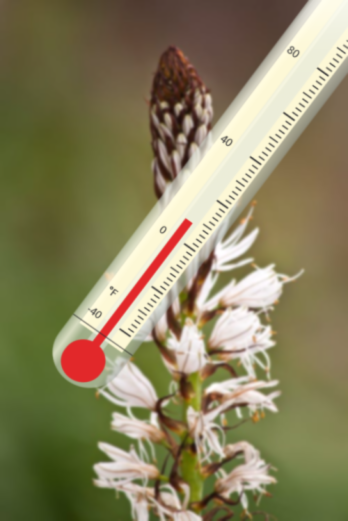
value=8 unit=°F
